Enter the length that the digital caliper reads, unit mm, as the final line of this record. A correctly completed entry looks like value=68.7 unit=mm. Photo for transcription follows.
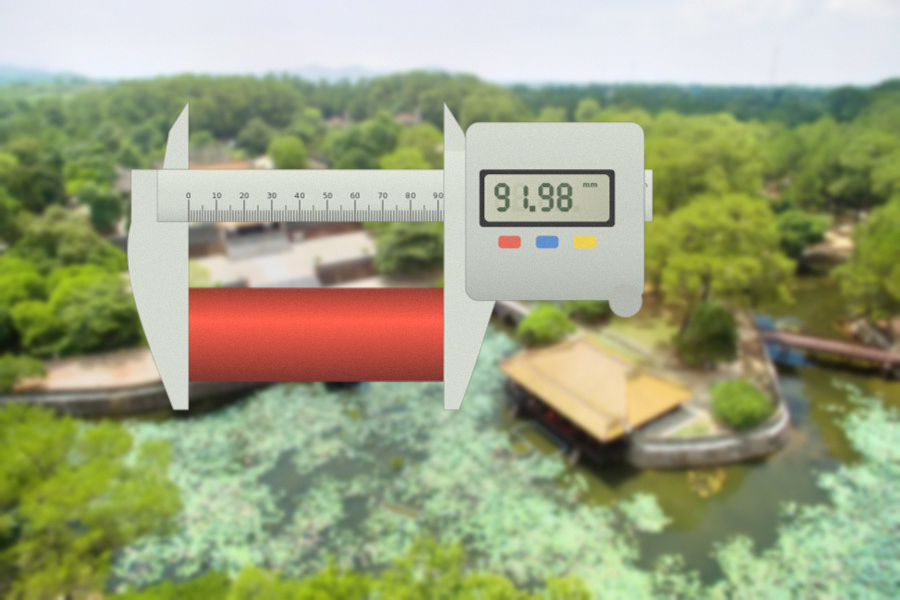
value=91.98 unit=mm
